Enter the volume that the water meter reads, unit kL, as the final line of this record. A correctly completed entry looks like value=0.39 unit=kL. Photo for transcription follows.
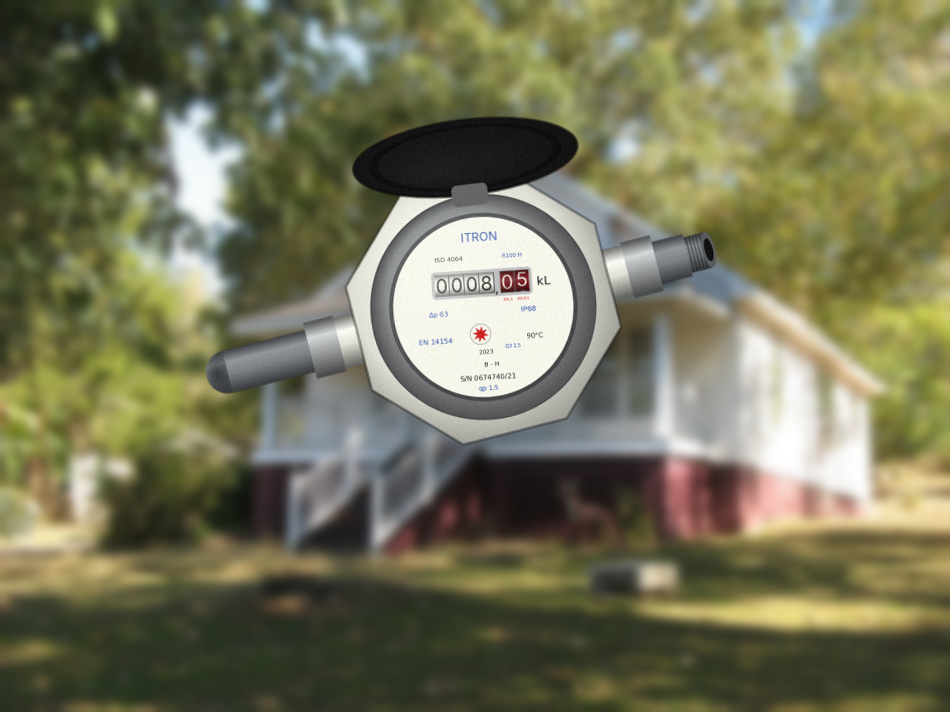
value=8.05 unit=kL
